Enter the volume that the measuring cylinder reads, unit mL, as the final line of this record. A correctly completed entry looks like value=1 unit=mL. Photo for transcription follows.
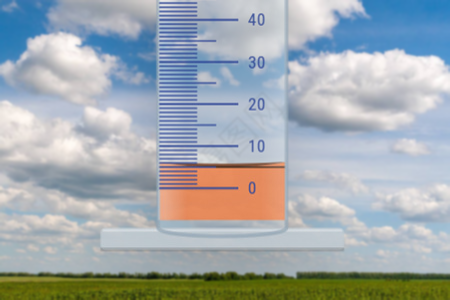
value=5 unit=mL
